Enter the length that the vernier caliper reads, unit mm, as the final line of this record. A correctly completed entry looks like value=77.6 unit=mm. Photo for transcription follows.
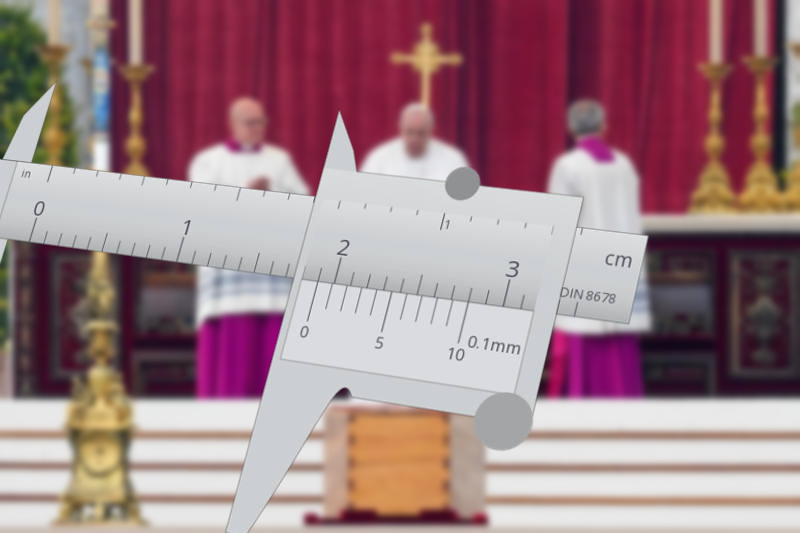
value=19.0 unit=mm
